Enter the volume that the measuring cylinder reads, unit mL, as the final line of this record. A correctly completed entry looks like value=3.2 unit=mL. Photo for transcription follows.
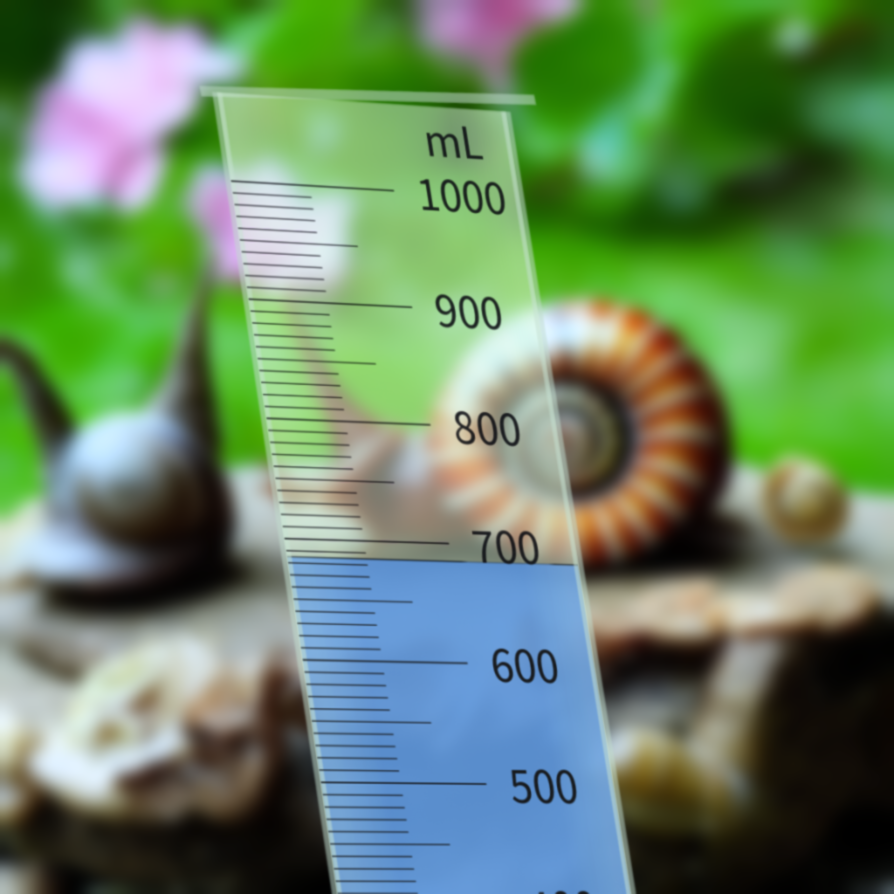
value=685 unit=mL
